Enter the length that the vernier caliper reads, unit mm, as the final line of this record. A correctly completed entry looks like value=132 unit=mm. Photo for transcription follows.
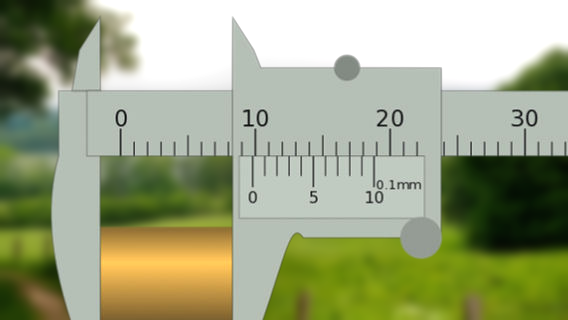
value=9.8 unit=mm
